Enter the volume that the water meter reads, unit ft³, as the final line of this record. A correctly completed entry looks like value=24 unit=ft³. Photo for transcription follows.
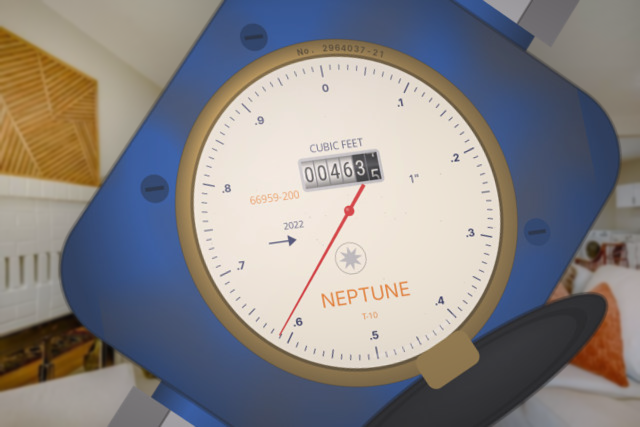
value=4634.61 unit=ft³
